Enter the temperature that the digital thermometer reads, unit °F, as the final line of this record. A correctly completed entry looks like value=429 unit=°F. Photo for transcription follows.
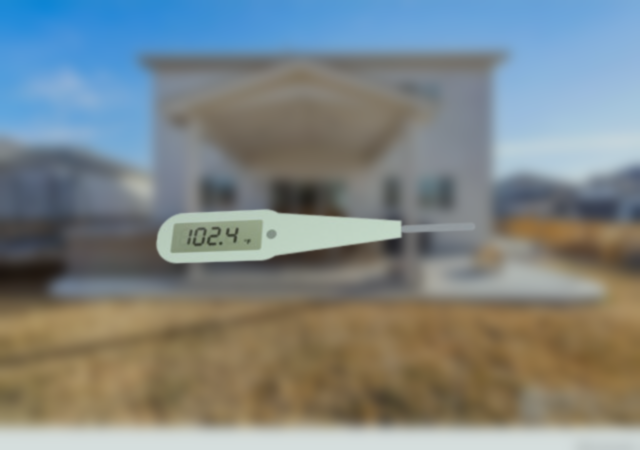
value=102.4 unit=°F
